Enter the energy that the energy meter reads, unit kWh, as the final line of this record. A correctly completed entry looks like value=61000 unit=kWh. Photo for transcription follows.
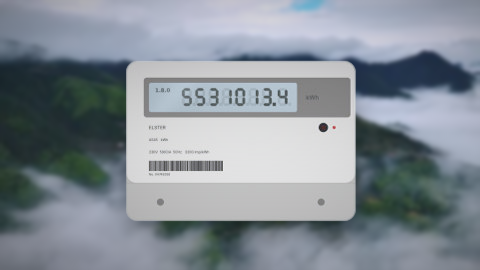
value=5531013.4 unit=kWh
